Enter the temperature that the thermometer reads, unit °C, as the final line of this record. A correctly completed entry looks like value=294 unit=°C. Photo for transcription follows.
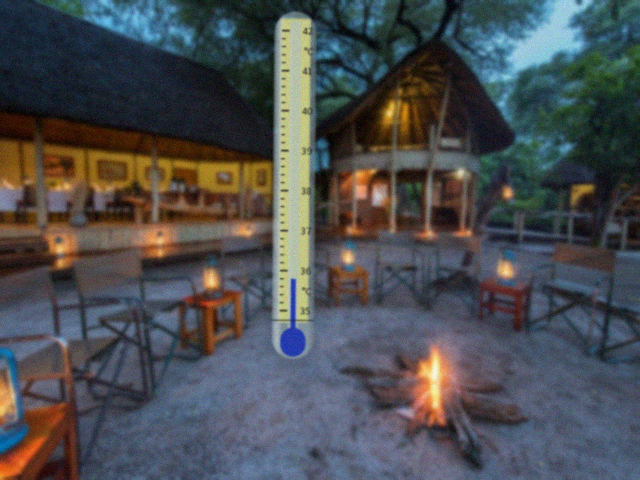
value=35.8 unit=°C
